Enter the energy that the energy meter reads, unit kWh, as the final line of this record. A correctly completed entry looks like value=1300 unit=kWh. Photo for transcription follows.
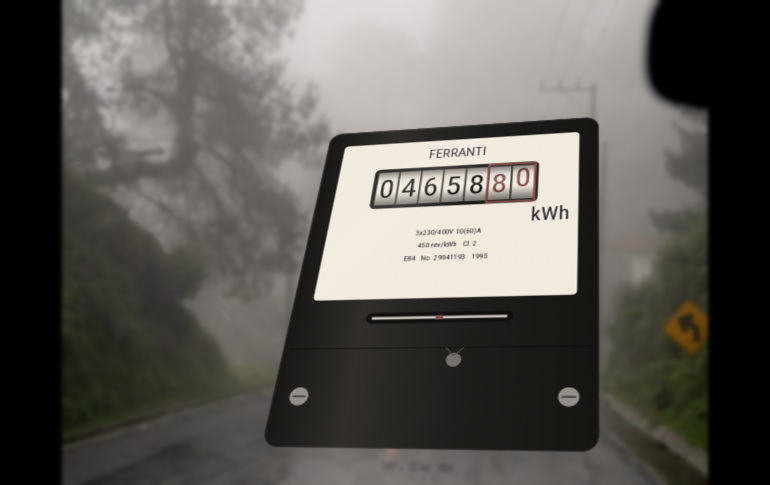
value=4658.80 unit=kWh
